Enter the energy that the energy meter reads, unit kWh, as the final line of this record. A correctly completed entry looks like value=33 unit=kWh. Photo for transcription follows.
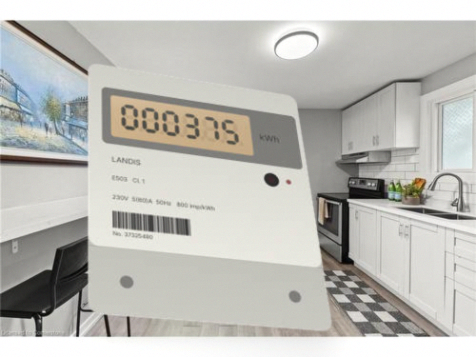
value=375 unit=kWh
